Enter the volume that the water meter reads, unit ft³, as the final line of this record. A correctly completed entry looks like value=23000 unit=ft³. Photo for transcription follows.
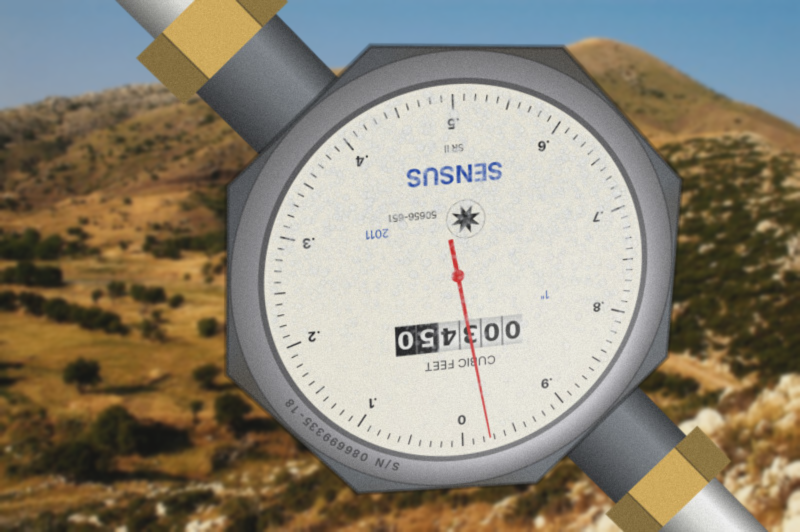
value=3449.97 unit=ft³
